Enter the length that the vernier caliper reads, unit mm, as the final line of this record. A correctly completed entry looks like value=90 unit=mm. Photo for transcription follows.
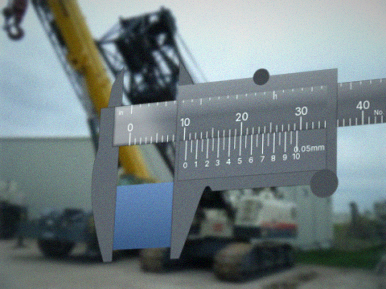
value=10.4 unit=mm
